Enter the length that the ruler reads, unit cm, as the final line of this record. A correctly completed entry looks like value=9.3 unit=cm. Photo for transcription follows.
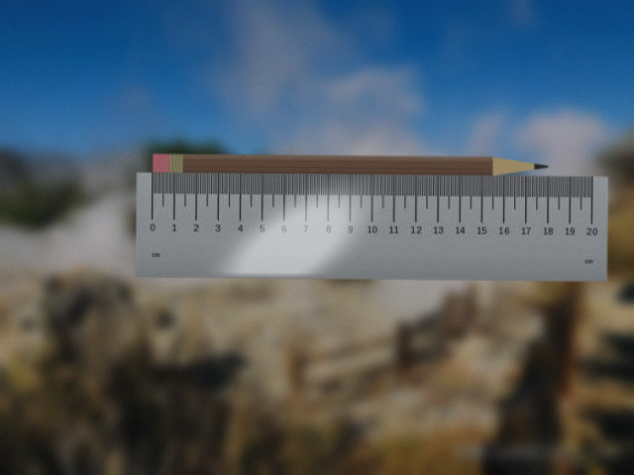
value=18 unit=cm
